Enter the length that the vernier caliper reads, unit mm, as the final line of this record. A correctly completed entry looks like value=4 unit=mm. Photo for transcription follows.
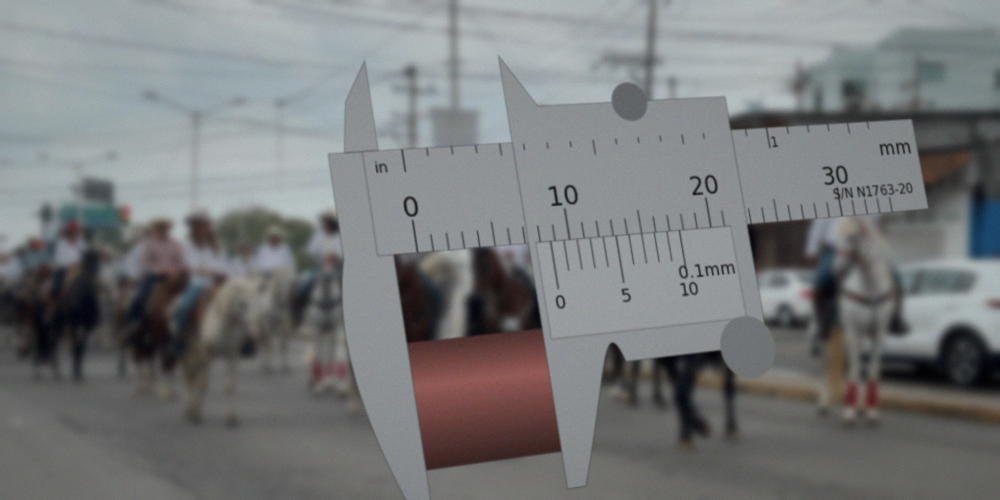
value=8.7 unit=mm
